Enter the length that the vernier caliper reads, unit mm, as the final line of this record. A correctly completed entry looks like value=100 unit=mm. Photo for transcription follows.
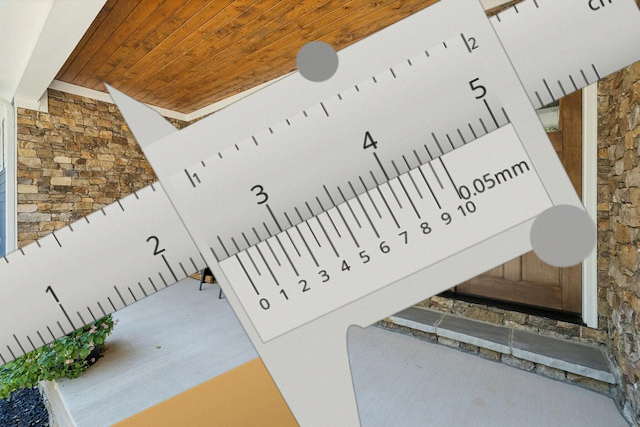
value=25.6 unit=mm
